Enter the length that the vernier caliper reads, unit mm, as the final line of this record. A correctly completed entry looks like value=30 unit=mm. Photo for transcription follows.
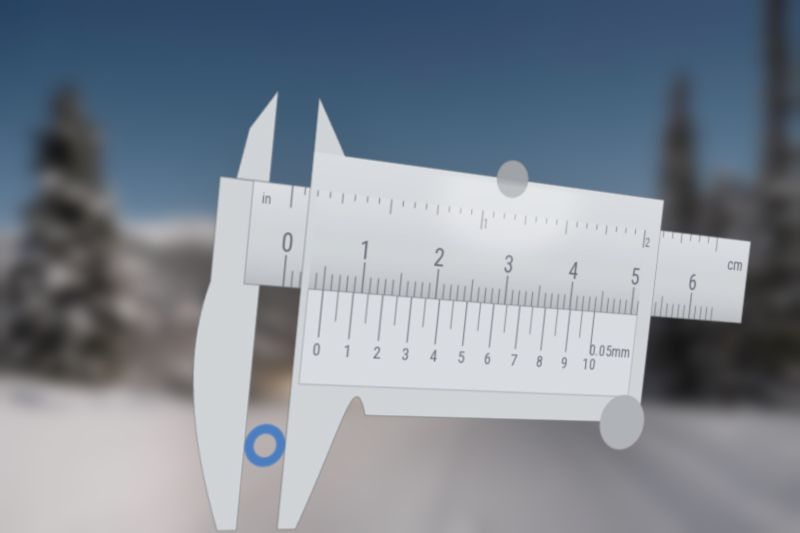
value=5.0 unit=mm
